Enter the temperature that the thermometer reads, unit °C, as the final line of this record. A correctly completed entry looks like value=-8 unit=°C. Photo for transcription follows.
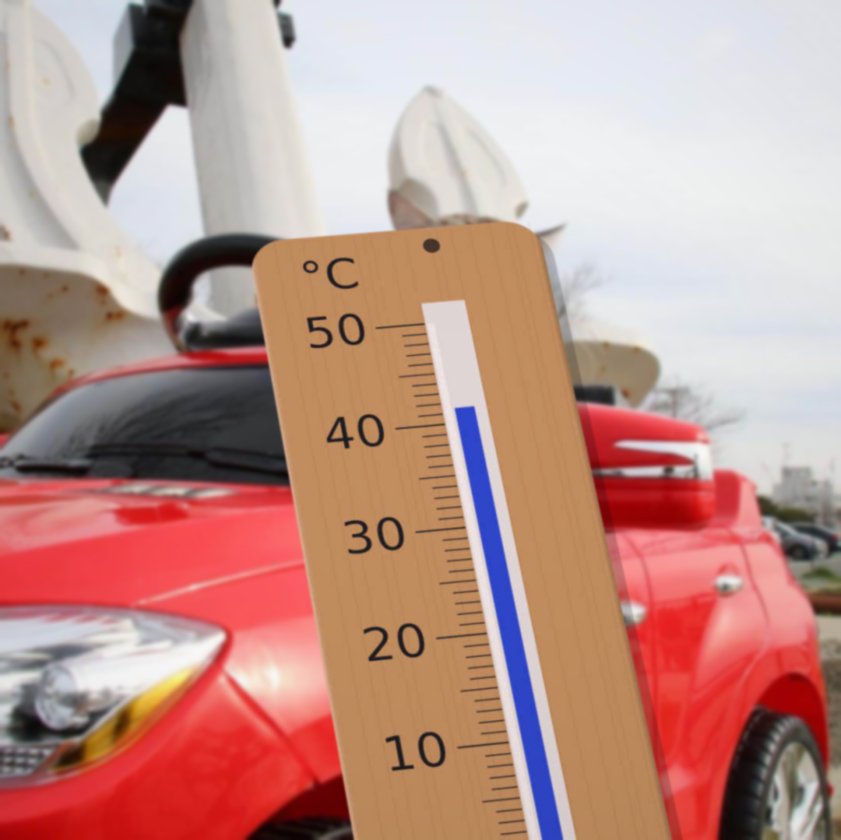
value=41.5 unit=°C
